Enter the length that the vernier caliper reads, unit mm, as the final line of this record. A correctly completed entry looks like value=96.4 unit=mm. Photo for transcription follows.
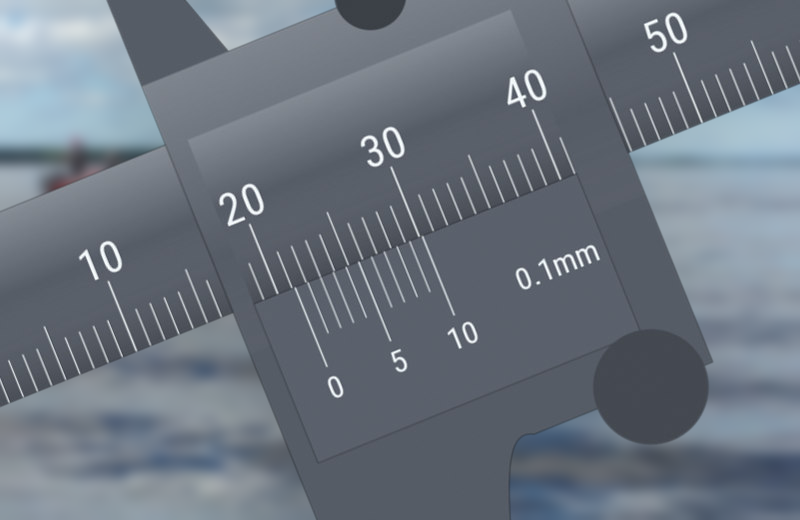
value=21.2 unit=mm
